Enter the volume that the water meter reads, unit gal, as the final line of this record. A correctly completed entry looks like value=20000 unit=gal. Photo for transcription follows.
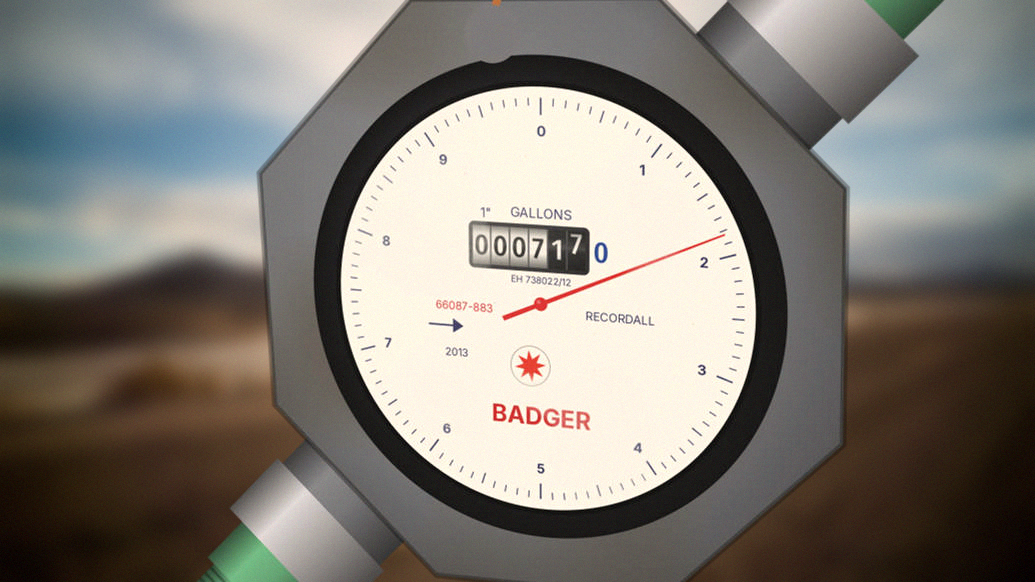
value=7171.8 unit=gal
